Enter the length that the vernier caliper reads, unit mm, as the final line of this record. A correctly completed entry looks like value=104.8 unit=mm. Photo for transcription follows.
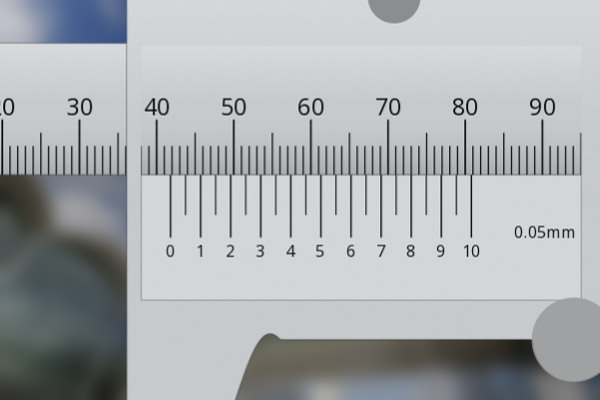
value=41.8 unit=mm
